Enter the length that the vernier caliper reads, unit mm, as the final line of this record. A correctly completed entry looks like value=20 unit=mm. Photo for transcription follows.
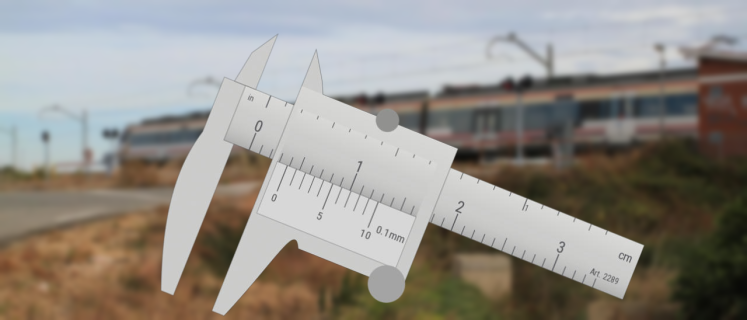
value=3.8 unit=mm
